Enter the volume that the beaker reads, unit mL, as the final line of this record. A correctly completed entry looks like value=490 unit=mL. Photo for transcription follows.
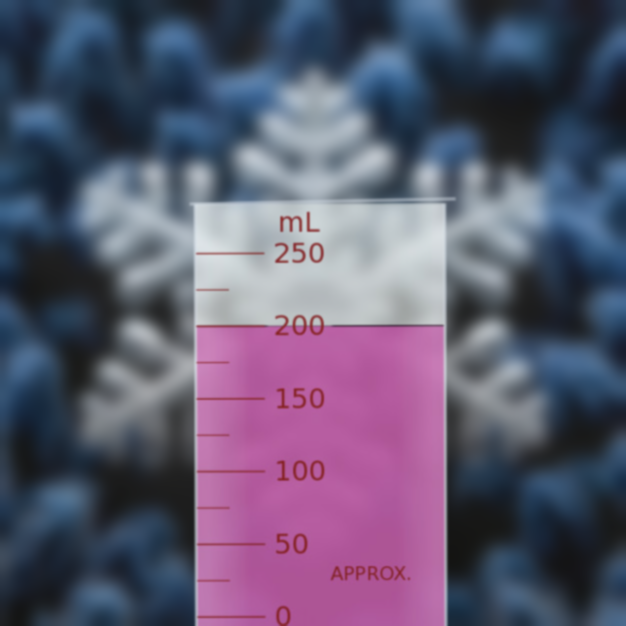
value=200 unit=mL
